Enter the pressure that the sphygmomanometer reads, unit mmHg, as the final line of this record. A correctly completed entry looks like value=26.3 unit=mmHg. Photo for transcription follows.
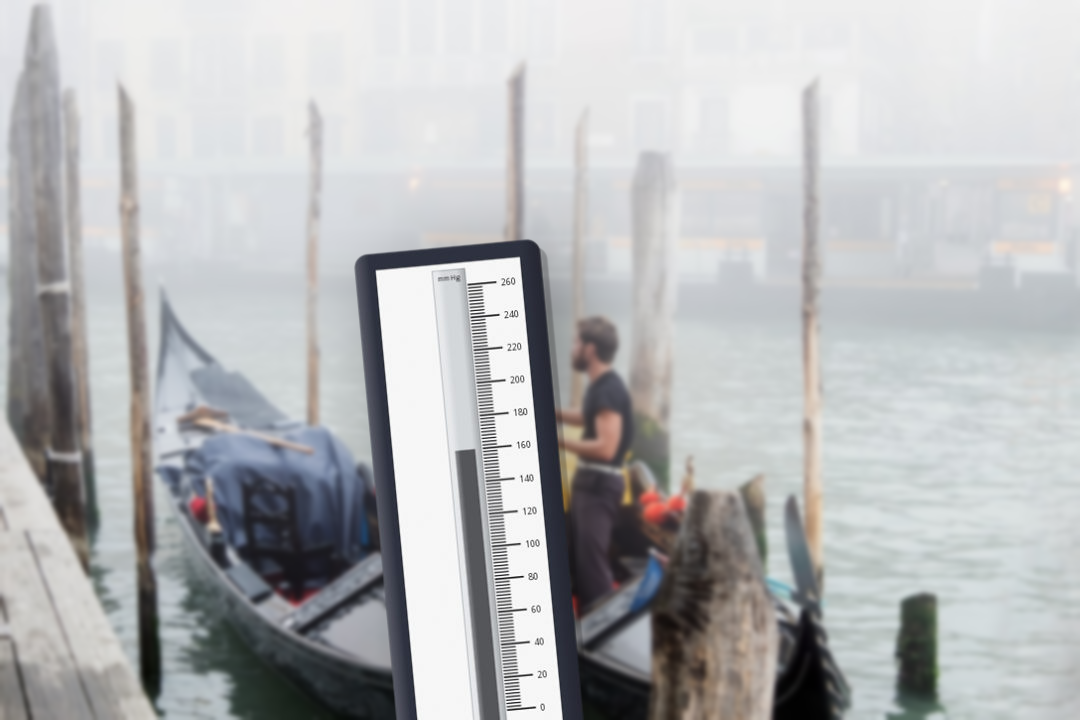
value=160 unit=mmHg
